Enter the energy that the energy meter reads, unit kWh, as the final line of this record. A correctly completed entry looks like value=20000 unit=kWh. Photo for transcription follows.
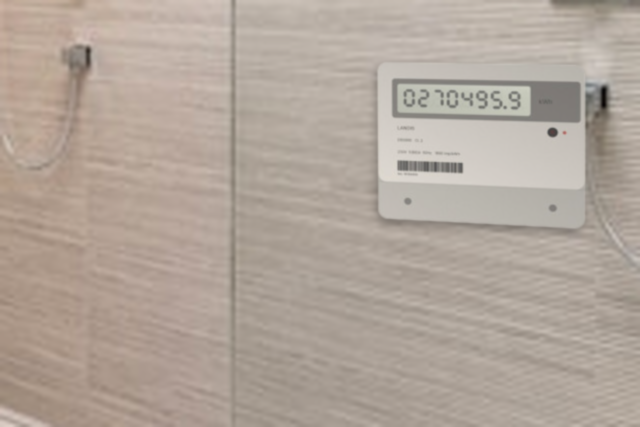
value=270495.9 unit=kWh
